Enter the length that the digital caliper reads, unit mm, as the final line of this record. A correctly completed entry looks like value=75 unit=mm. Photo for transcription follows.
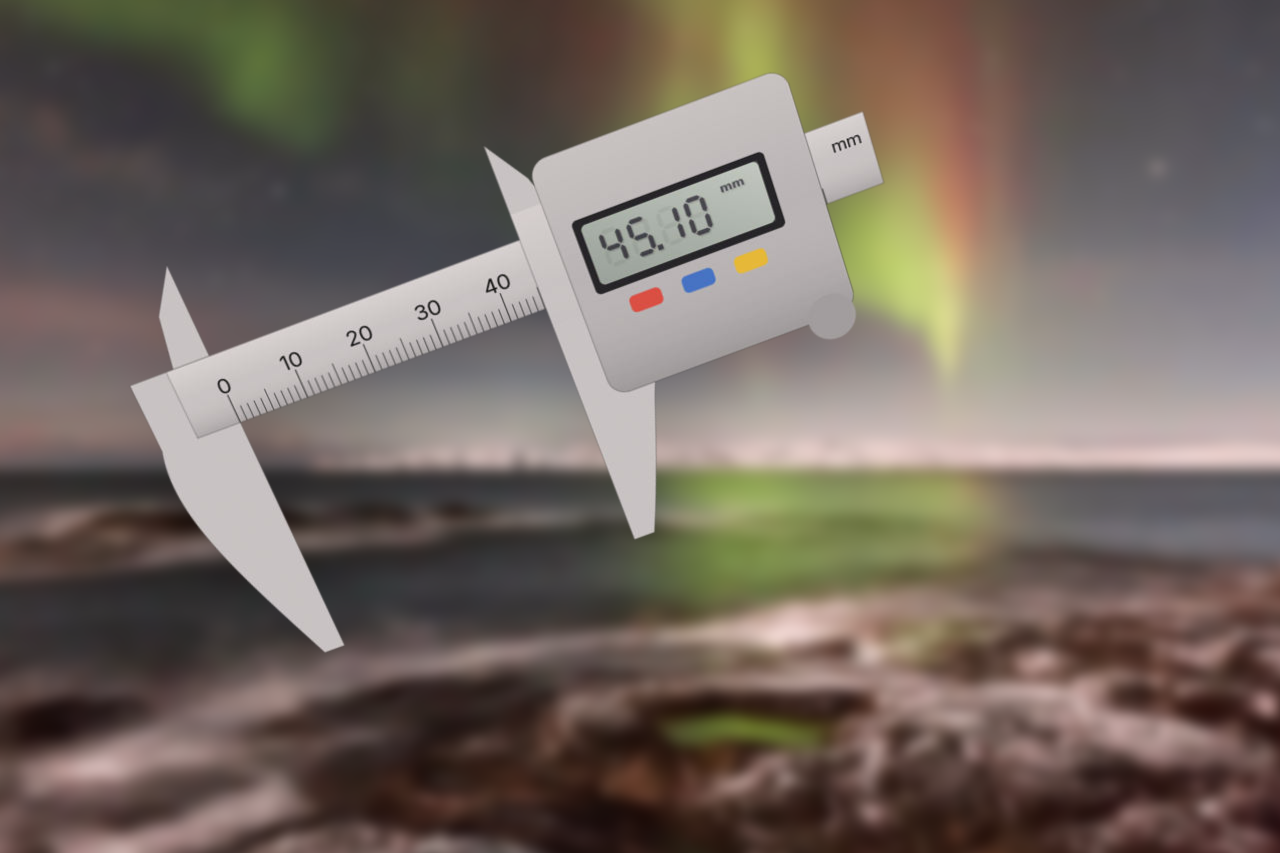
value=45.10 unit=mm
